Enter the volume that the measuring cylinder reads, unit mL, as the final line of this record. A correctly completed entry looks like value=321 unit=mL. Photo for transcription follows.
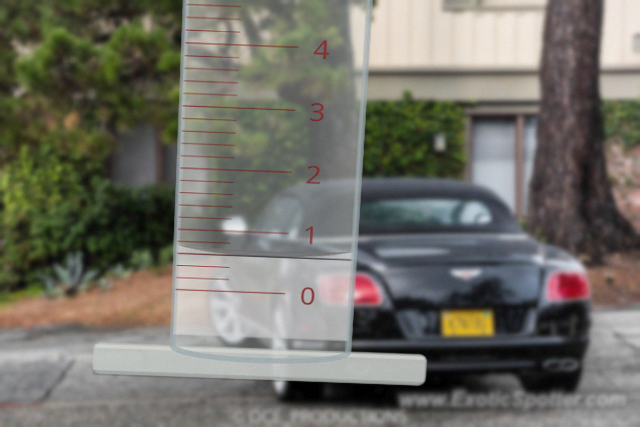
value=0.6 unit=mL
